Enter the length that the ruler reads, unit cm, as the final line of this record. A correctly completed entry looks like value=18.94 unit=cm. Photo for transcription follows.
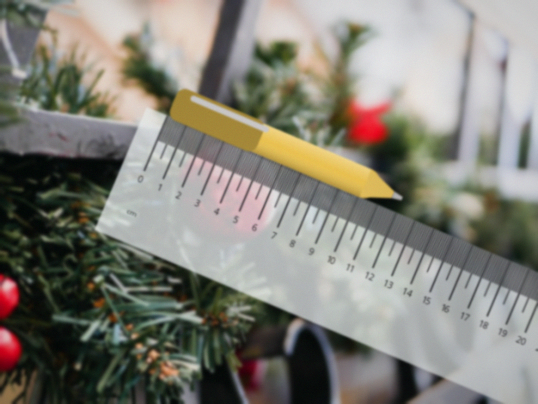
value=12 unit=cm
